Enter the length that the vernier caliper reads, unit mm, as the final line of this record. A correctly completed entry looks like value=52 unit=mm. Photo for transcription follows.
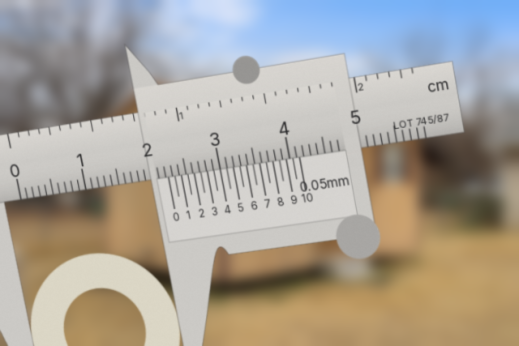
value=22.4 unit=mm
